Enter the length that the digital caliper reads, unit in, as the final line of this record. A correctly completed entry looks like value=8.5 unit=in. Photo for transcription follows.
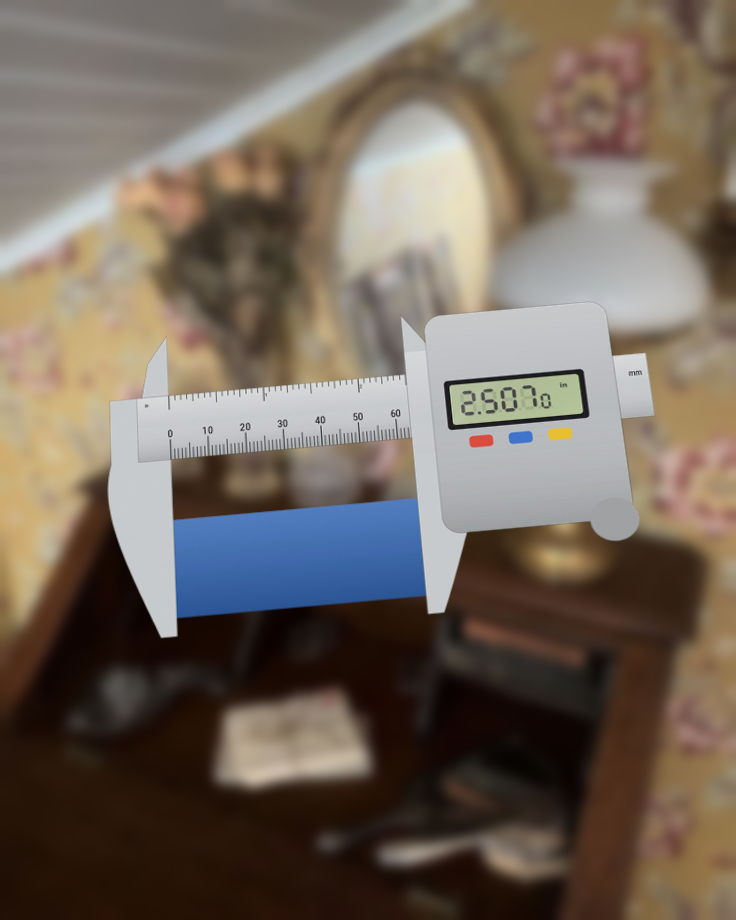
value=2.5070 unit=in
